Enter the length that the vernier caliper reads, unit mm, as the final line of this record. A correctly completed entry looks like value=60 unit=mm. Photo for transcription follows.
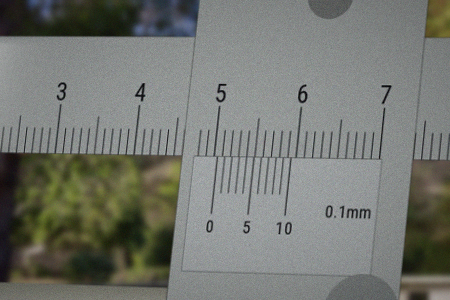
value=50.4 unit=mm
